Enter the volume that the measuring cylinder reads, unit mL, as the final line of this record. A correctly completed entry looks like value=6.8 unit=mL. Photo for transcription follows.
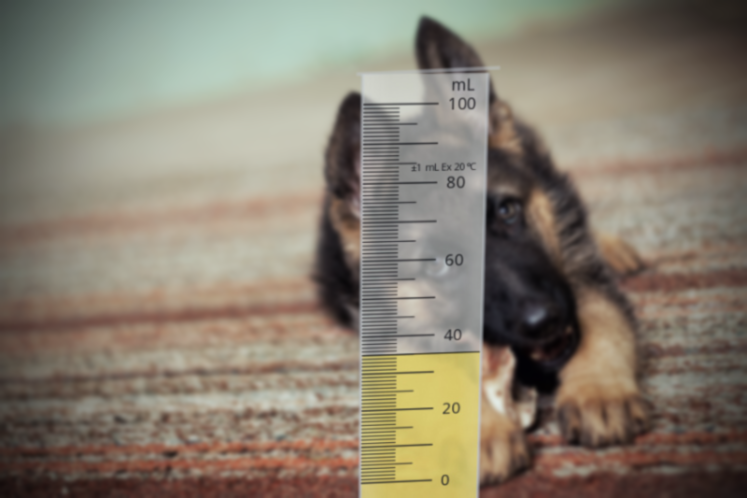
value=35 unit=mL
